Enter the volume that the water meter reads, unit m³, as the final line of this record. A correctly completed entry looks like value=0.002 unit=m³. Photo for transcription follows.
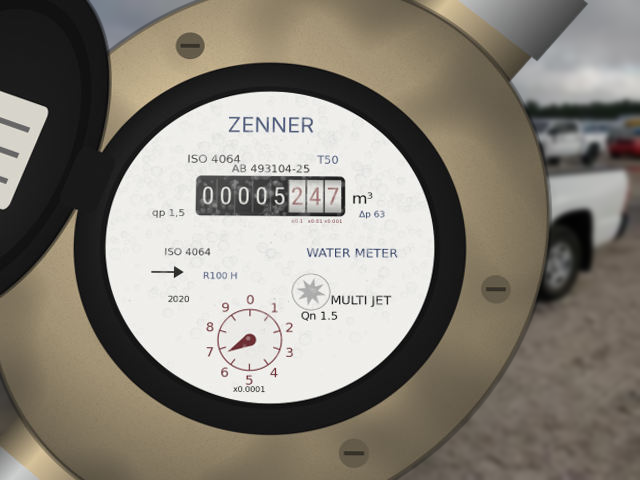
value=5.2476 unit=m³
